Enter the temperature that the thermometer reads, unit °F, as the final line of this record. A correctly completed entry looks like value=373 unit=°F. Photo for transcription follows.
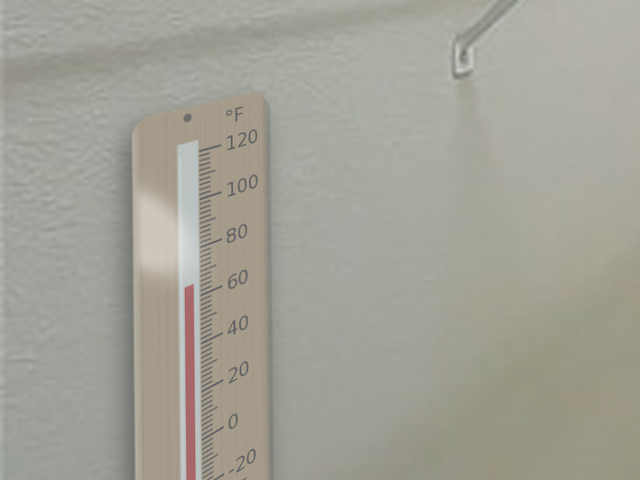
value=66 unit=°F
